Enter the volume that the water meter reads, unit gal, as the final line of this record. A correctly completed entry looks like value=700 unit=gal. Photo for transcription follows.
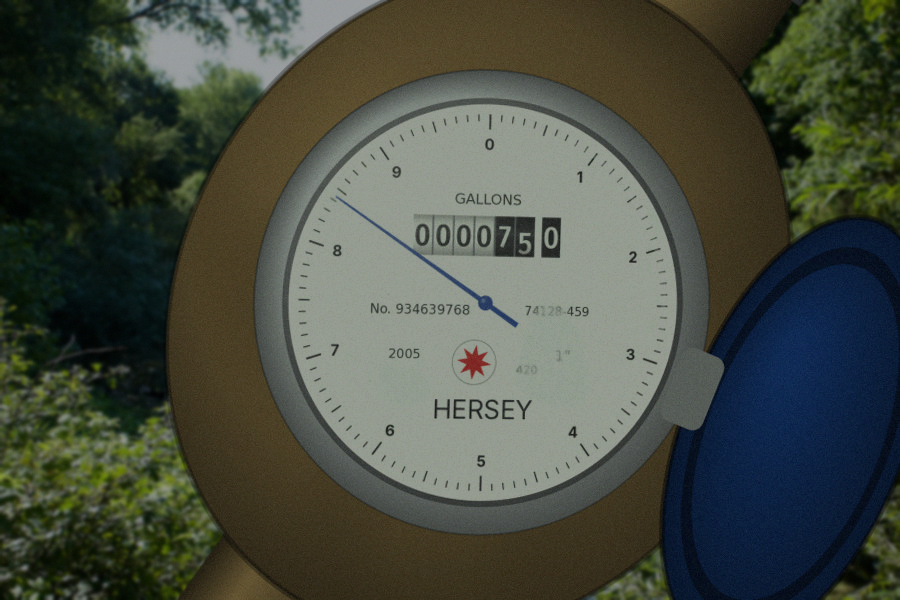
value=748.4 unit=gal
